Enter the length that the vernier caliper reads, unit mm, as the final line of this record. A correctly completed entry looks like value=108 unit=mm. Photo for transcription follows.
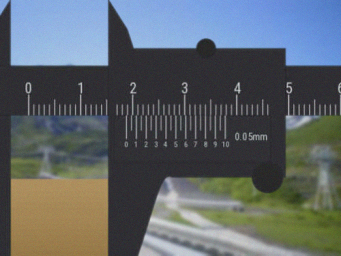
value=18.8 unit=mm
